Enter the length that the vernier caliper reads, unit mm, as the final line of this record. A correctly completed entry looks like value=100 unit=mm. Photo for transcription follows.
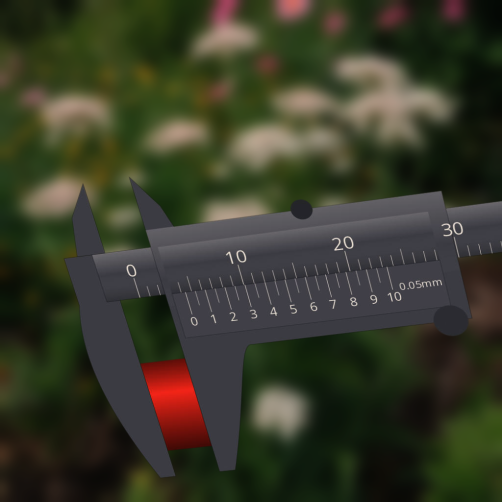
value=4.4 unit=mm
